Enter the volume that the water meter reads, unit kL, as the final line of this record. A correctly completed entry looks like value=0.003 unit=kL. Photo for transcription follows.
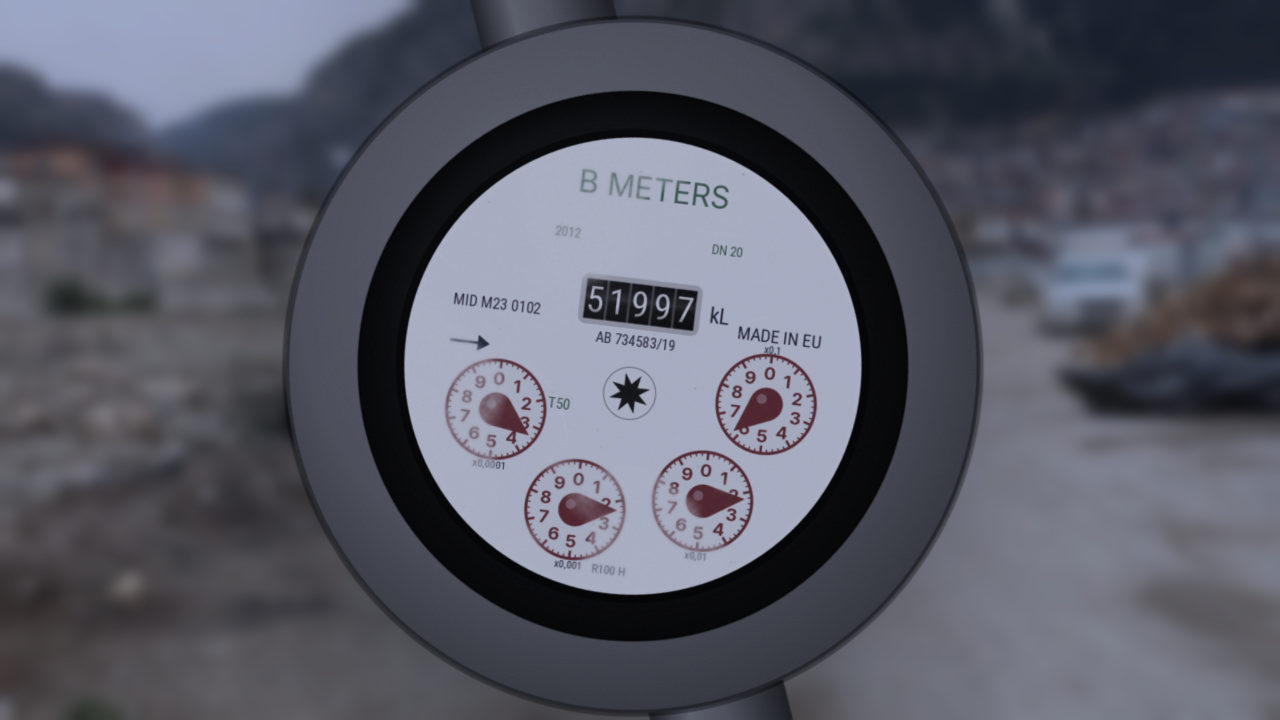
value=51997.6223 unit=kL
